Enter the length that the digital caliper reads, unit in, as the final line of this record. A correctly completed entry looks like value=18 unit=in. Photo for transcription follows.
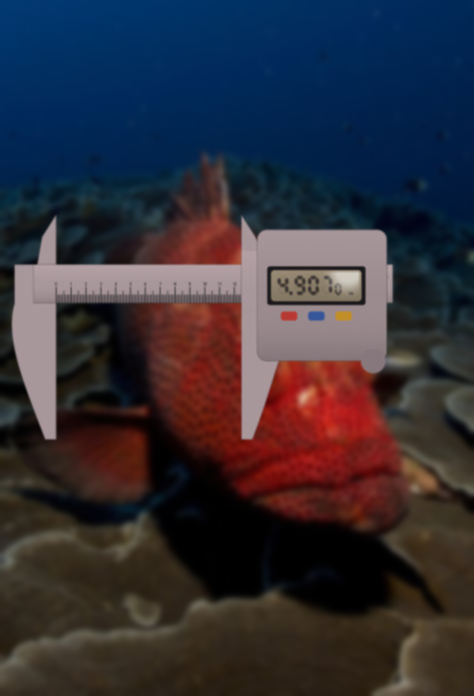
value=4.9070 unit=in
